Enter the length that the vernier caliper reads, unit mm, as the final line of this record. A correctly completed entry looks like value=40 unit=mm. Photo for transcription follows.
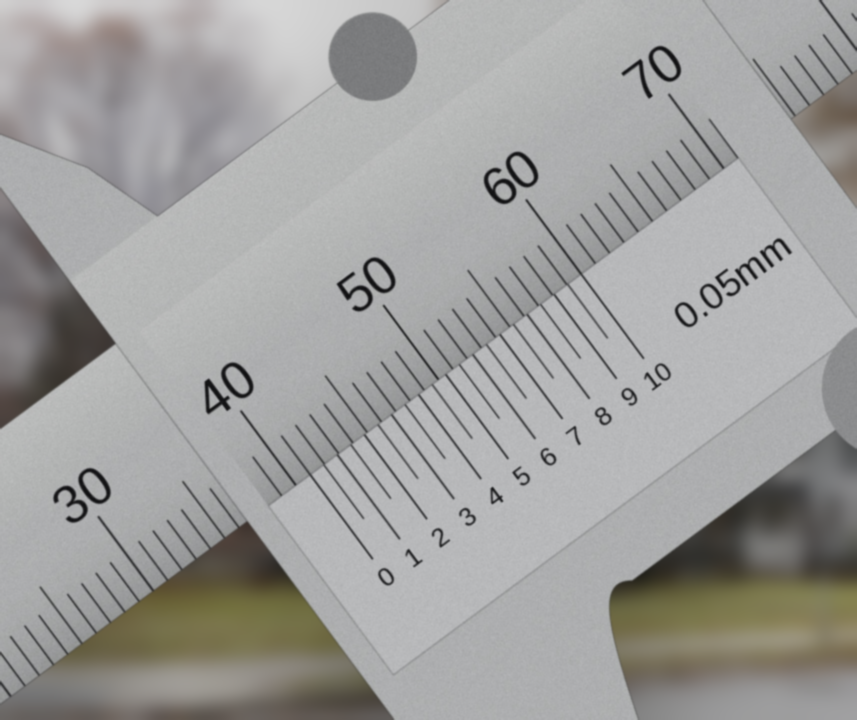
value=41.0 unit=mm
